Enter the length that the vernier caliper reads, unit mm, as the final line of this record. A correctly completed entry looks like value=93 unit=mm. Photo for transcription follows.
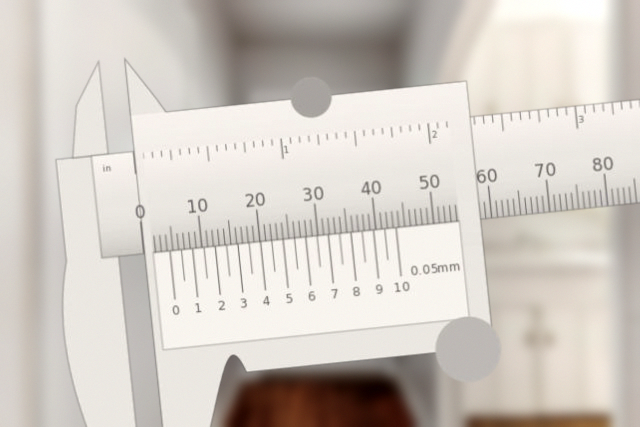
value=4.5 unit=mm
